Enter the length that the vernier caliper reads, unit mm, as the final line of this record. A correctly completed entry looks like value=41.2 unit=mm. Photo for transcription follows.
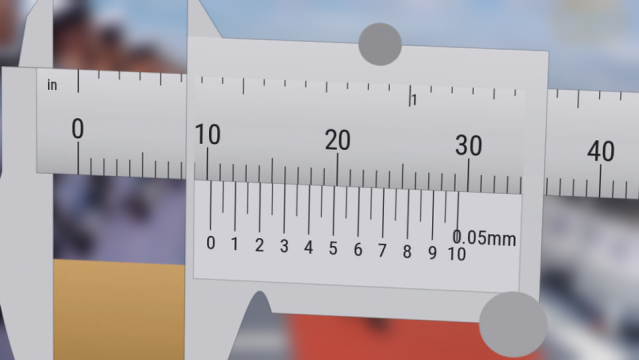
value=10.3 unit=mm
